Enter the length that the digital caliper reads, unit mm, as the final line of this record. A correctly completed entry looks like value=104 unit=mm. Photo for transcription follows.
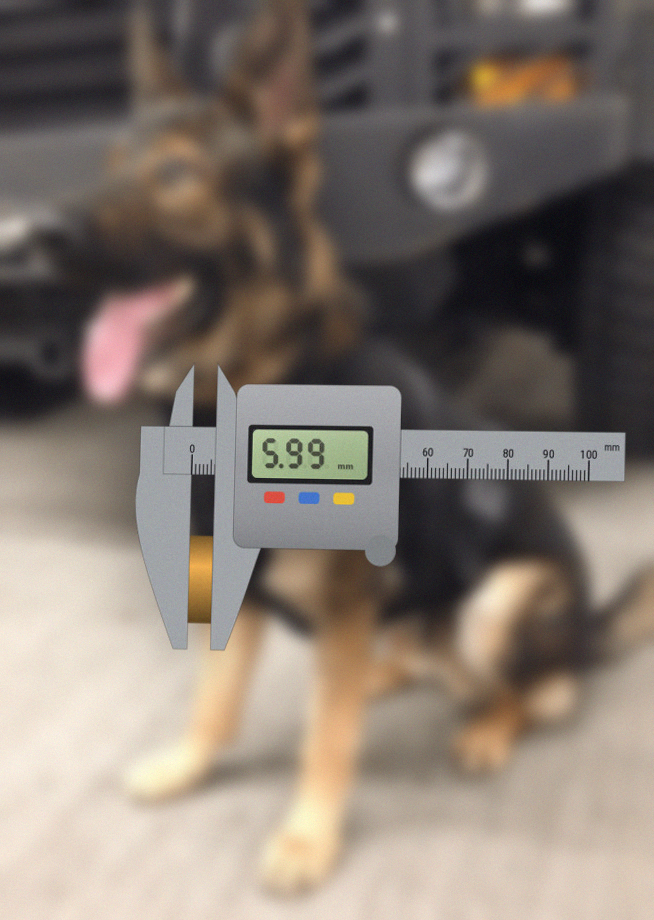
value=5.99 unit=mm
